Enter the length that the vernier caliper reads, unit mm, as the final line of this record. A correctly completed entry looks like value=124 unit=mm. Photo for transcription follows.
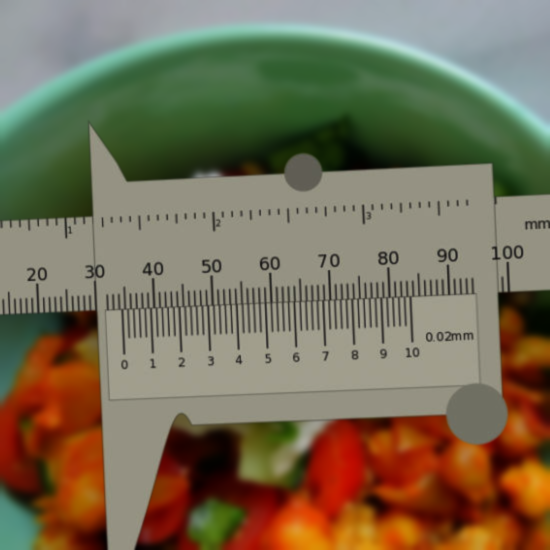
value=34.5 unit=mm
